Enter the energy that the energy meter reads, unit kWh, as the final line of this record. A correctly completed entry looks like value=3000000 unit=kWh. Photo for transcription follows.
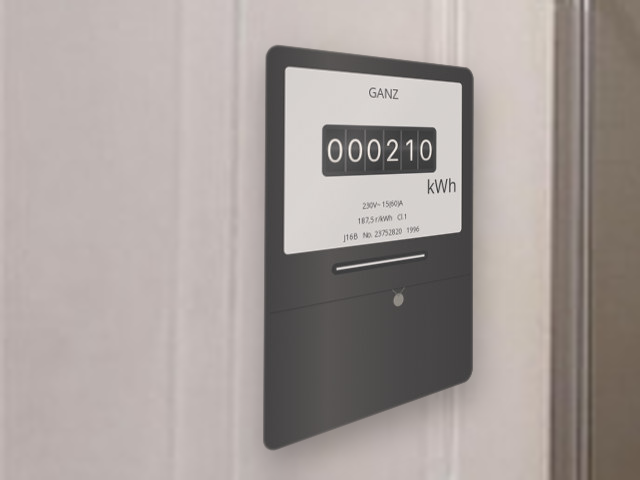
value=210 unit=kWh
